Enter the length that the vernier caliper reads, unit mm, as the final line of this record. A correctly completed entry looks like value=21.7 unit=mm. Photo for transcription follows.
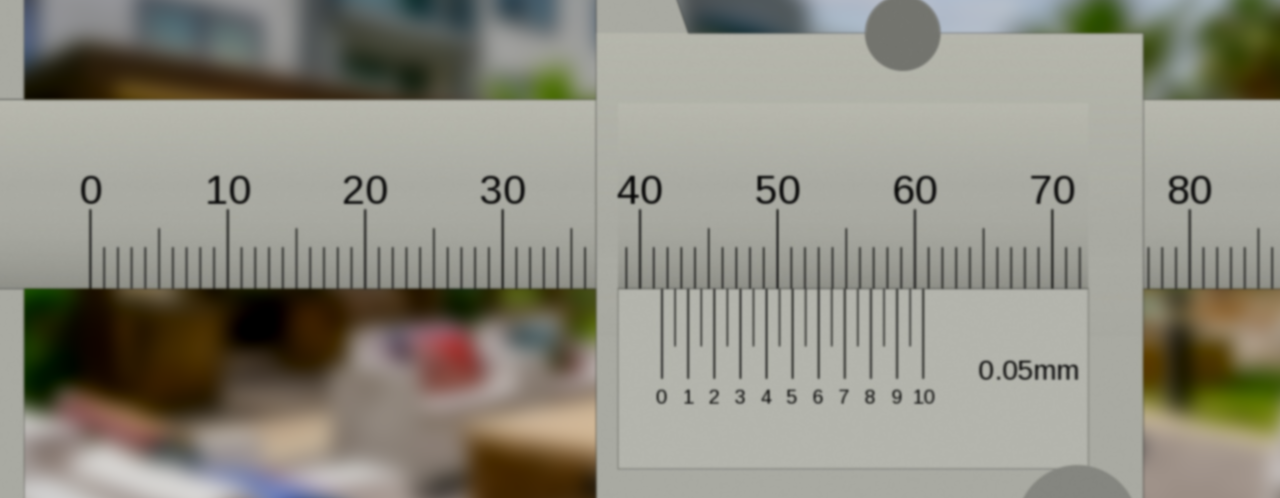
value=41.6 unit=mm
